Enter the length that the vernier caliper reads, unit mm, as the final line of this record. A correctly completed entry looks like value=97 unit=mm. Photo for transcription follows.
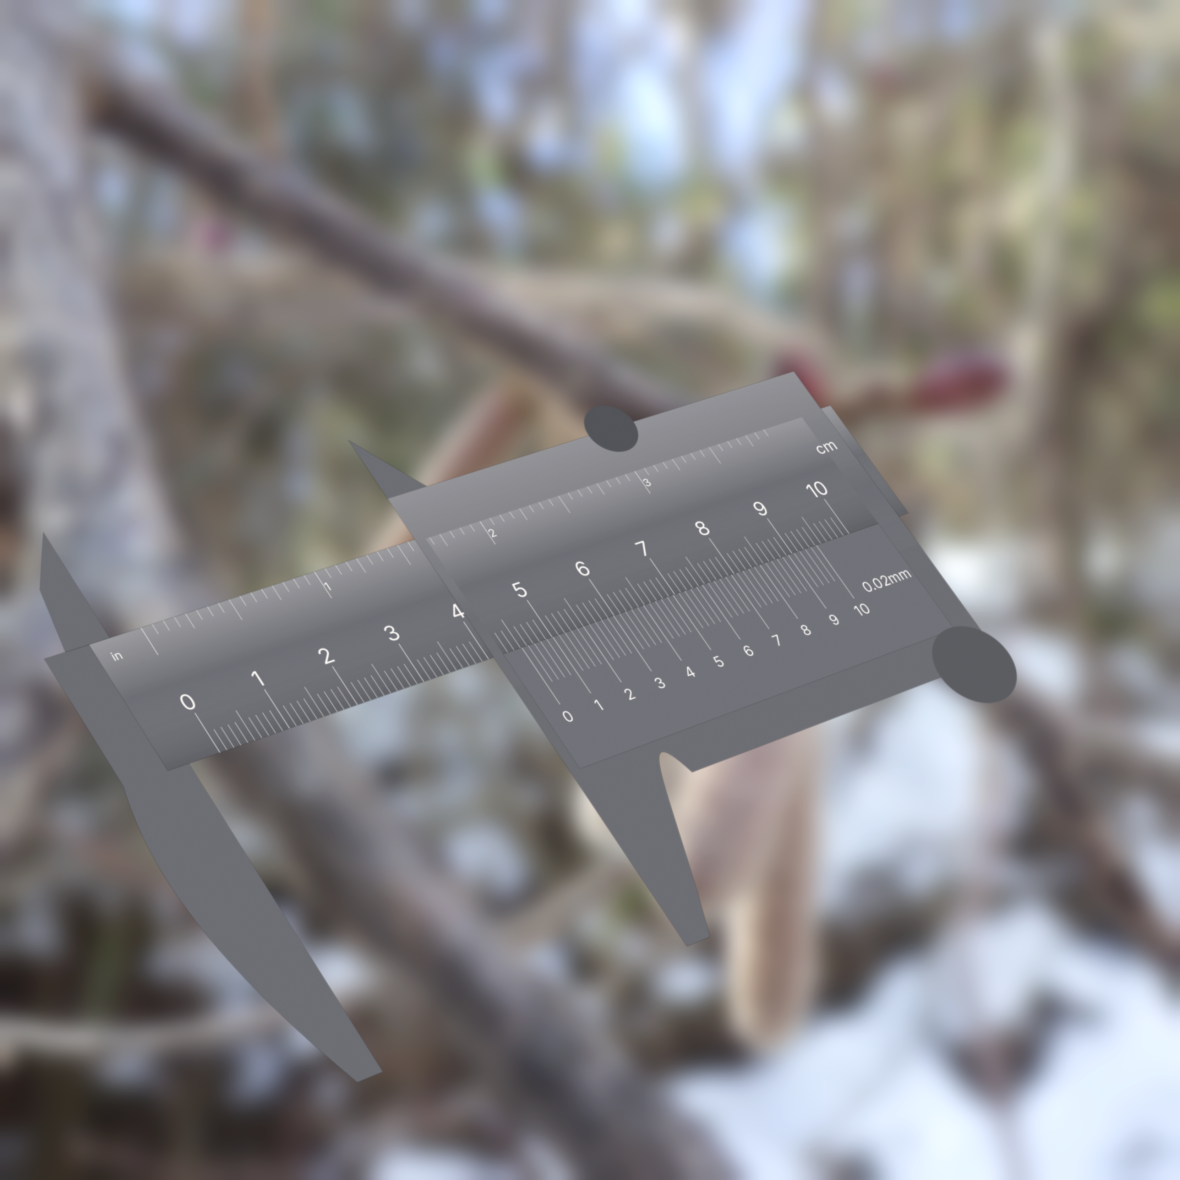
value=45.2 unit=mm
